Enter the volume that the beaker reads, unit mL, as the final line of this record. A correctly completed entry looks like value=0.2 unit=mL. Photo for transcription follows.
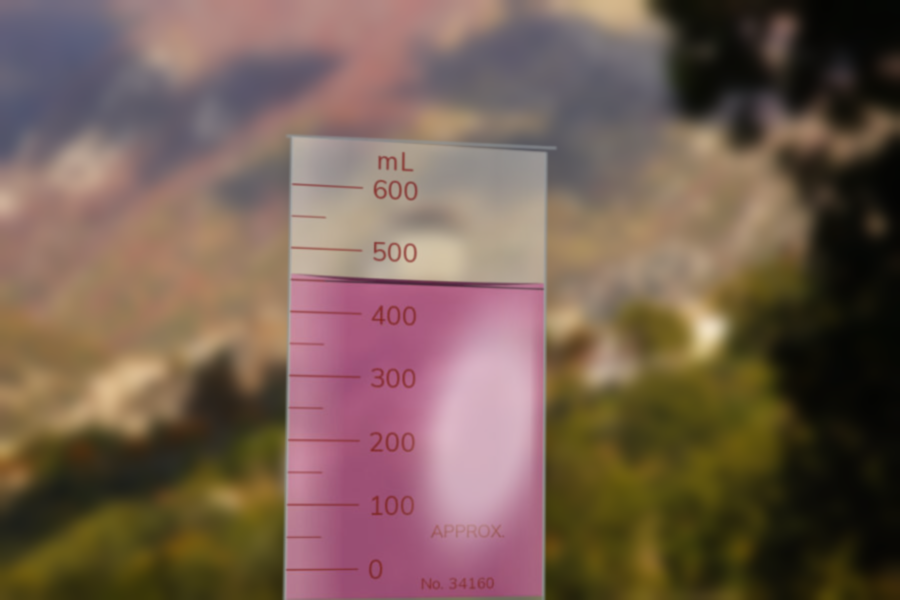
value=450 unit=mL
